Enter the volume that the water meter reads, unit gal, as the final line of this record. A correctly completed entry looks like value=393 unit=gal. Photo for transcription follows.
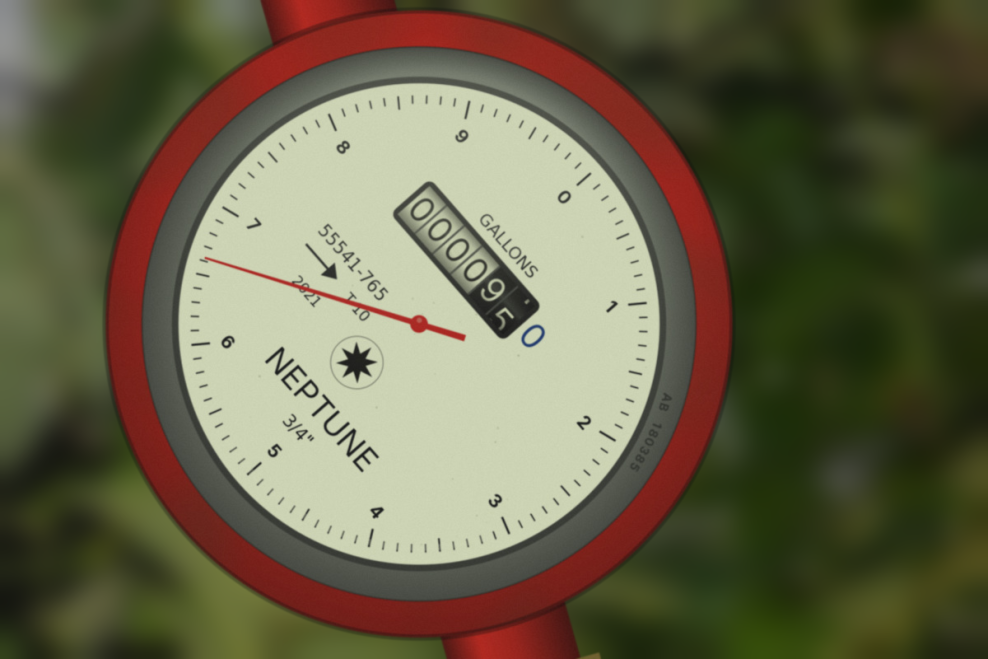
value=946.6 unit=gal
